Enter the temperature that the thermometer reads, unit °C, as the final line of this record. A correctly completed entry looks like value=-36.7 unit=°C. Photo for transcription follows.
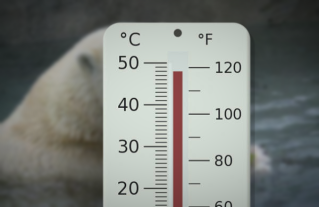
value=48 unit=°C
